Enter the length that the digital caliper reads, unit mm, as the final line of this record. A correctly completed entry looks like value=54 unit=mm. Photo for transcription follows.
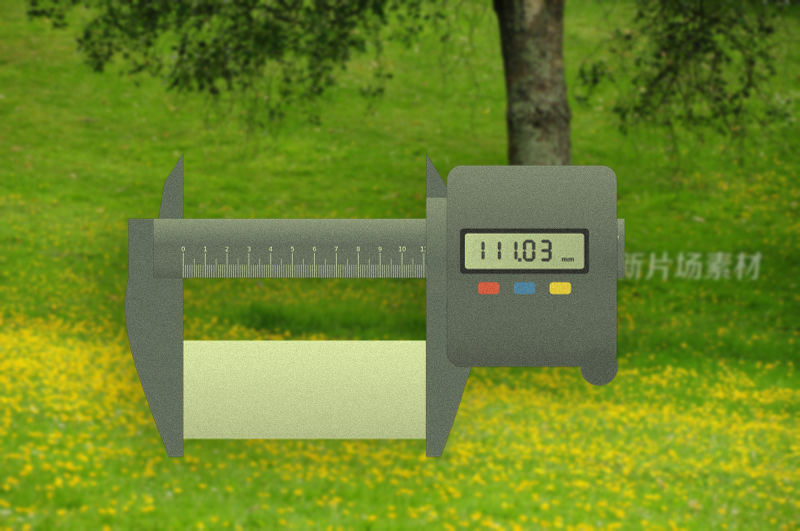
value=111.03 unit=mm
